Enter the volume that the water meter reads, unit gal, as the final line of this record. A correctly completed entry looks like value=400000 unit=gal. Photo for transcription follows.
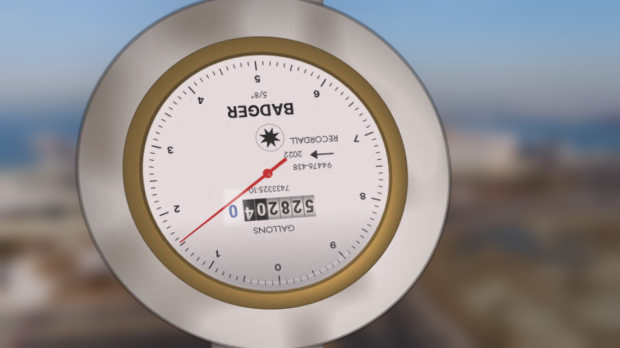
value=5282041.5 unit=gal
